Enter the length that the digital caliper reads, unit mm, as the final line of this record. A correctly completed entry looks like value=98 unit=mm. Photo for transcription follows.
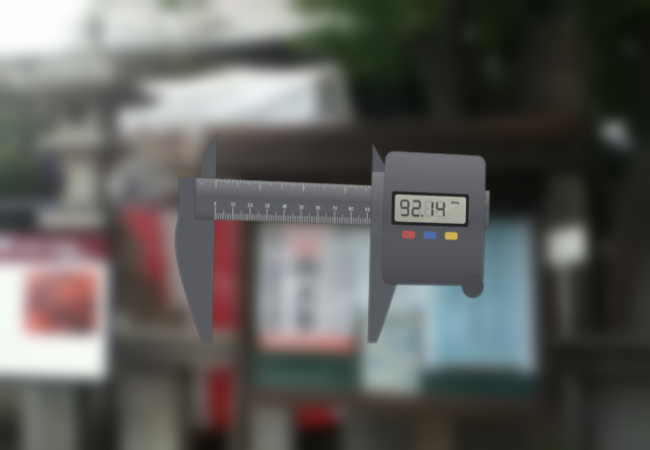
value=92.14 unit=mm
